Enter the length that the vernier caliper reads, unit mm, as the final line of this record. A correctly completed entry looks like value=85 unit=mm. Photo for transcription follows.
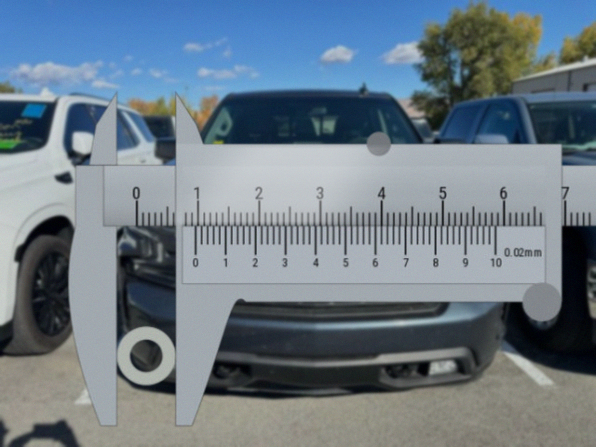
value=9.6 unit=mm
